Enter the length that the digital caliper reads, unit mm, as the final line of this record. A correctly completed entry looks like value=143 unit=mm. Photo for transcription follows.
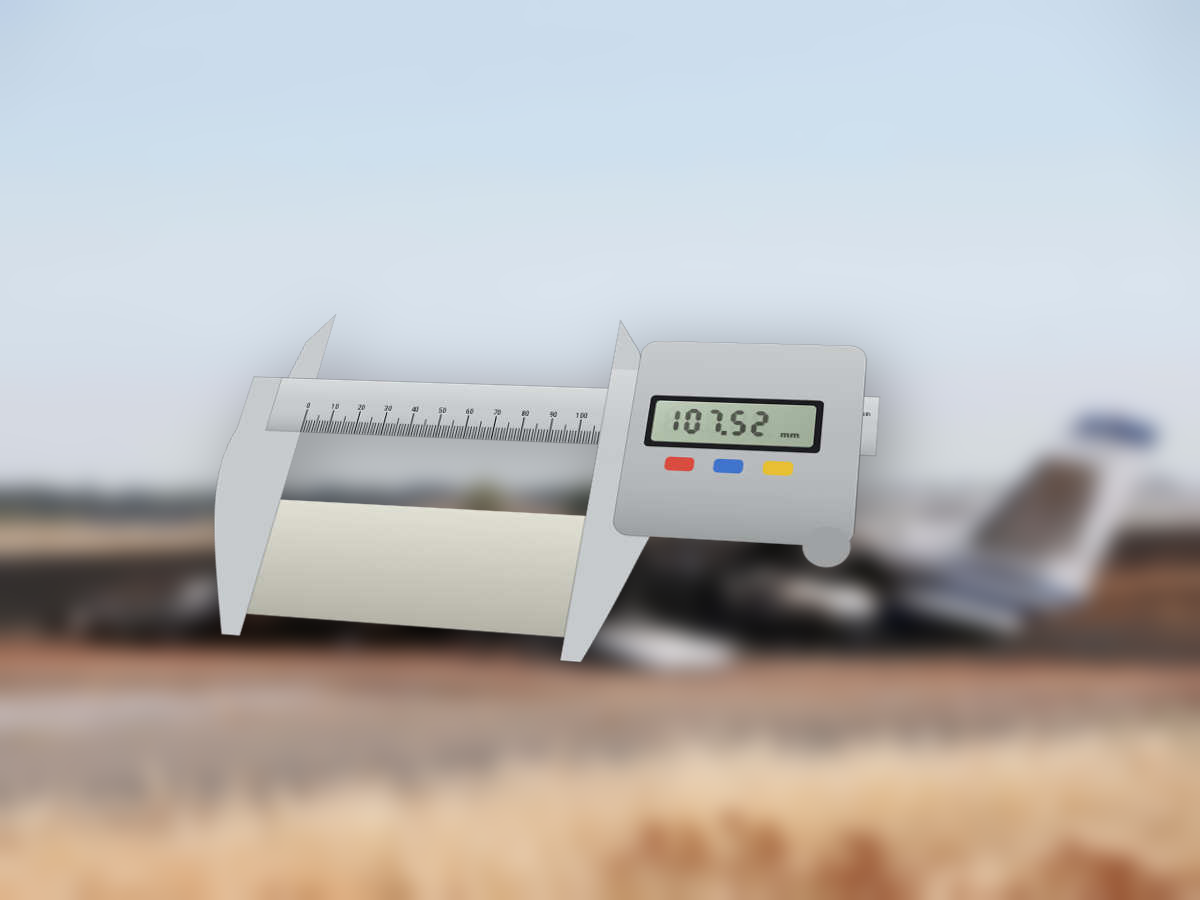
value=107.52 unit=mm
